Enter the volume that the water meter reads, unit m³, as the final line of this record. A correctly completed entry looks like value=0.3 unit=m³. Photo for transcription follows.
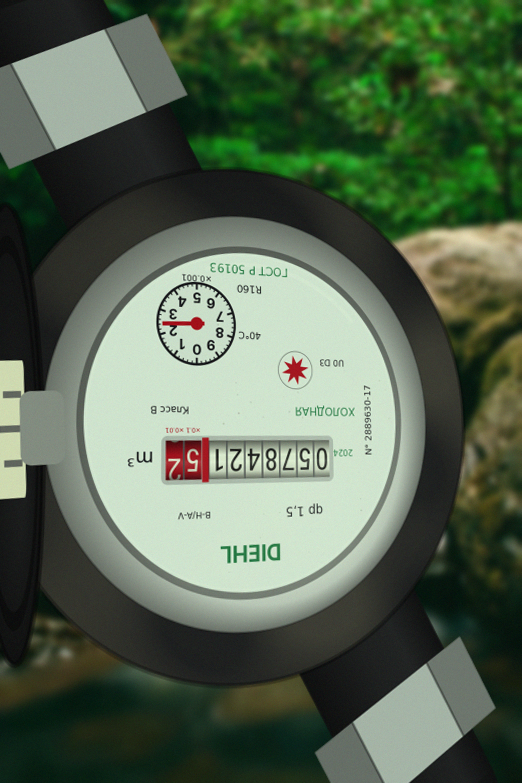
value=578421.522 unit=m³
